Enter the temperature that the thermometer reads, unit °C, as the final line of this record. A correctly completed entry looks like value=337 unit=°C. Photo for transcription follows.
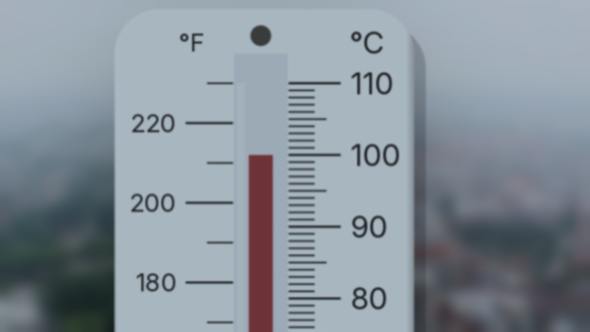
value=100 unit=°C
